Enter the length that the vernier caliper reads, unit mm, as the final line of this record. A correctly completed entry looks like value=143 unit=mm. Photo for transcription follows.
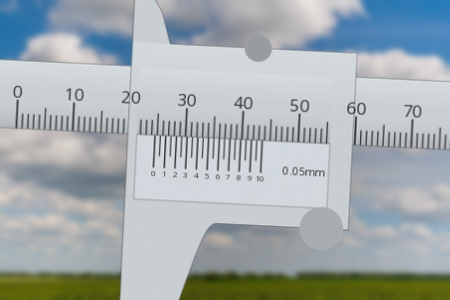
value=24.6 unit=mm
